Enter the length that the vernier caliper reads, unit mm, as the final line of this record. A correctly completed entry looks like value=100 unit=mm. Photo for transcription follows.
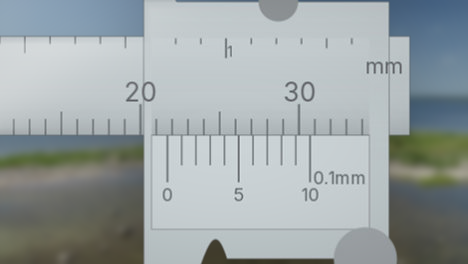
value=21.7 unit=mm
